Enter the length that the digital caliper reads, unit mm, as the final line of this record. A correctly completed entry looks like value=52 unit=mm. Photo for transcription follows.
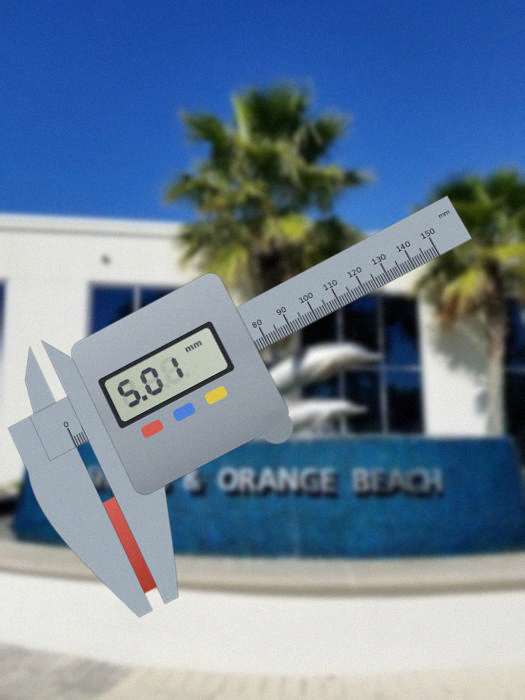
value=5.01 unit=mm
